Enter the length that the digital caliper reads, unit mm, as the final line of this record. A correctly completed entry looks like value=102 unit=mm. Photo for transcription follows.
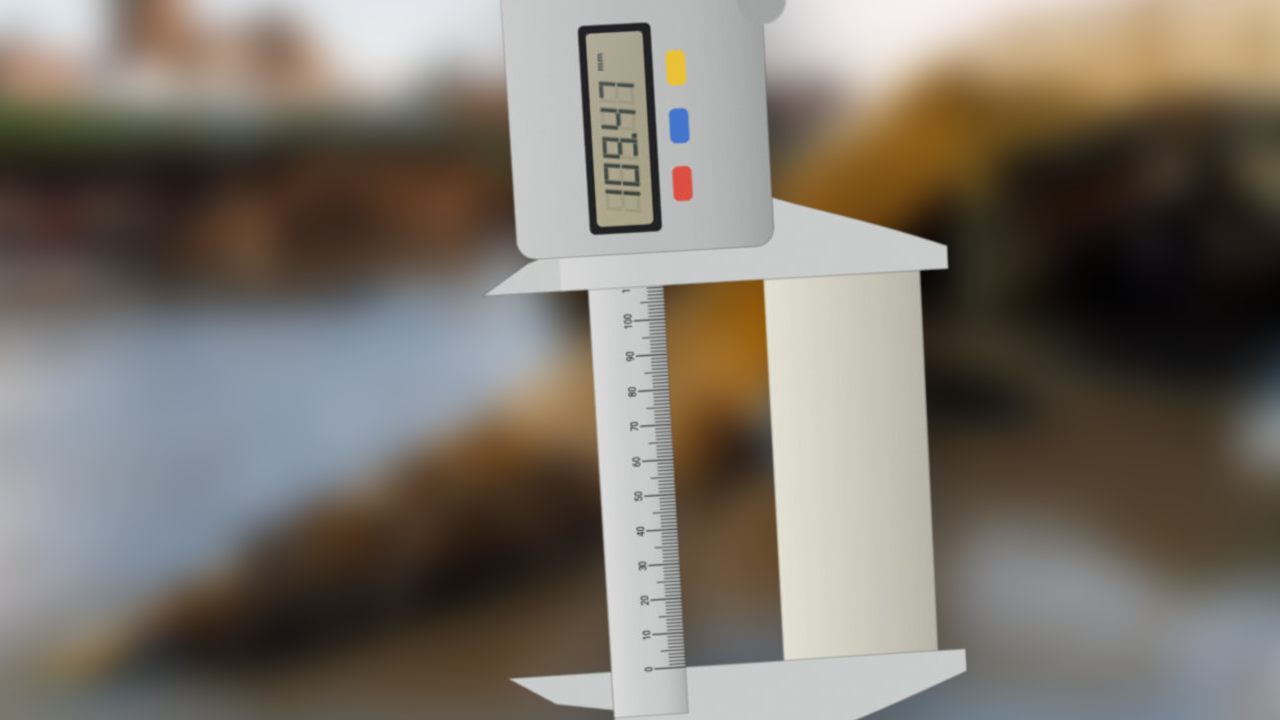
value=109.47 unit=mm
